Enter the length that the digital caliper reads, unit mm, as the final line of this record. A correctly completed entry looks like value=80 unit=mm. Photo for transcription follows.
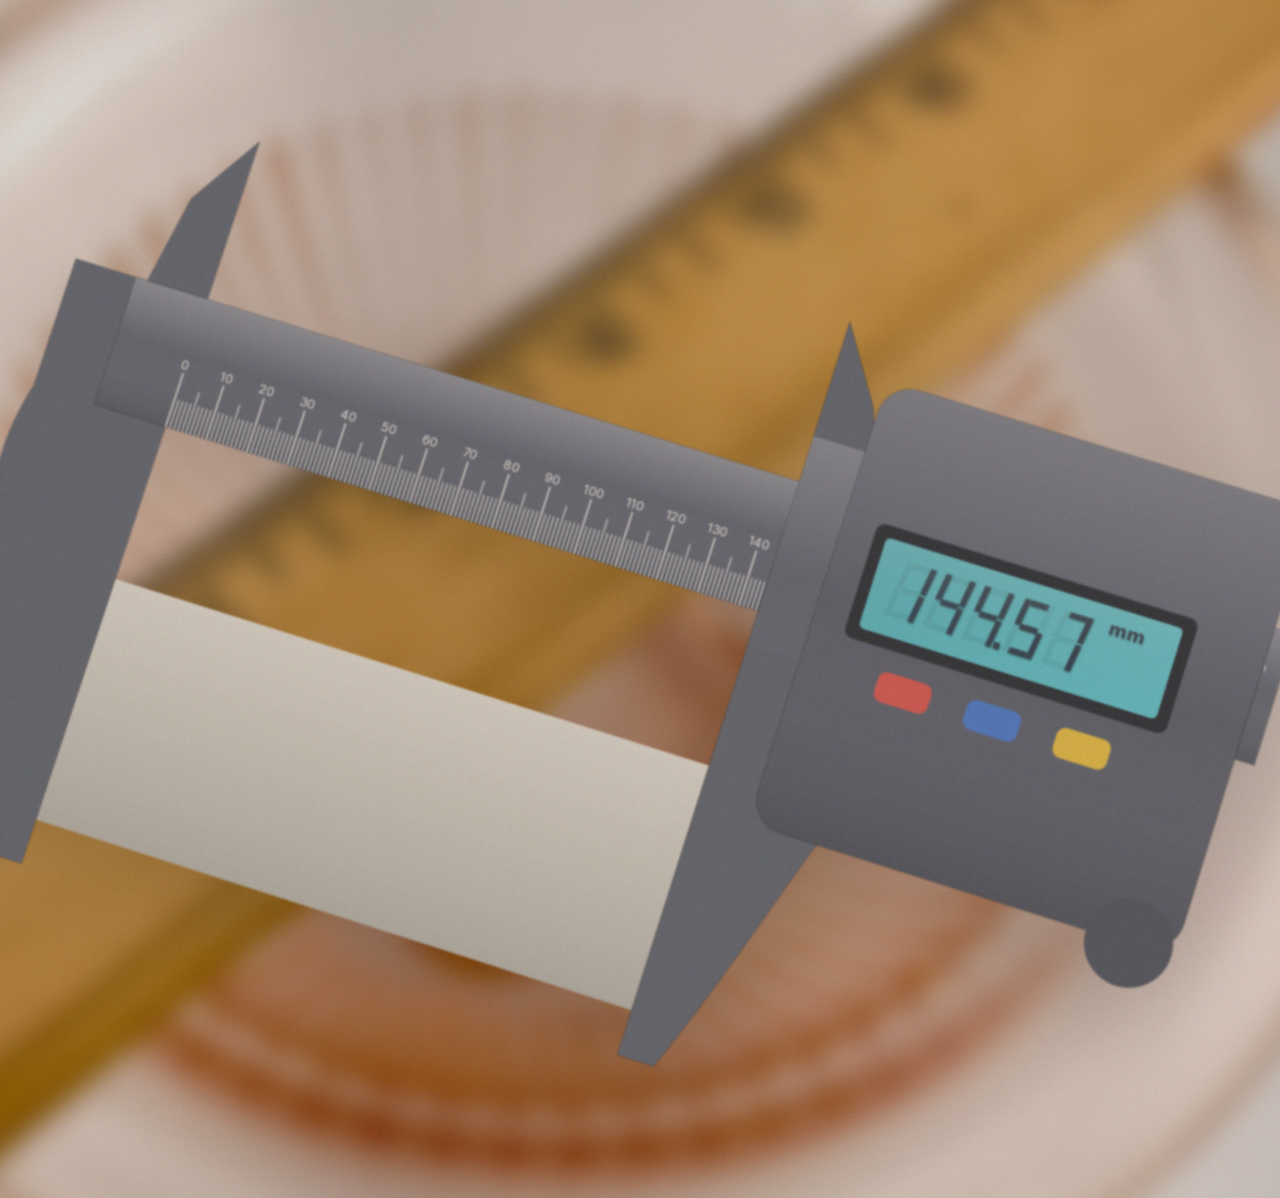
value=144.57 unit=mm
